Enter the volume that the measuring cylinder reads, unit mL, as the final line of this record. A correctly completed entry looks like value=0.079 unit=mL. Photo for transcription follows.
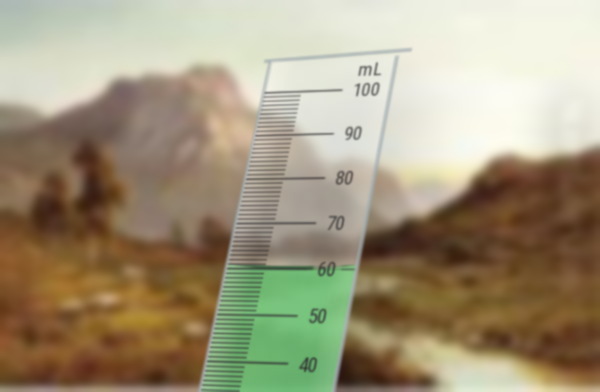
value=60 unit=mL
